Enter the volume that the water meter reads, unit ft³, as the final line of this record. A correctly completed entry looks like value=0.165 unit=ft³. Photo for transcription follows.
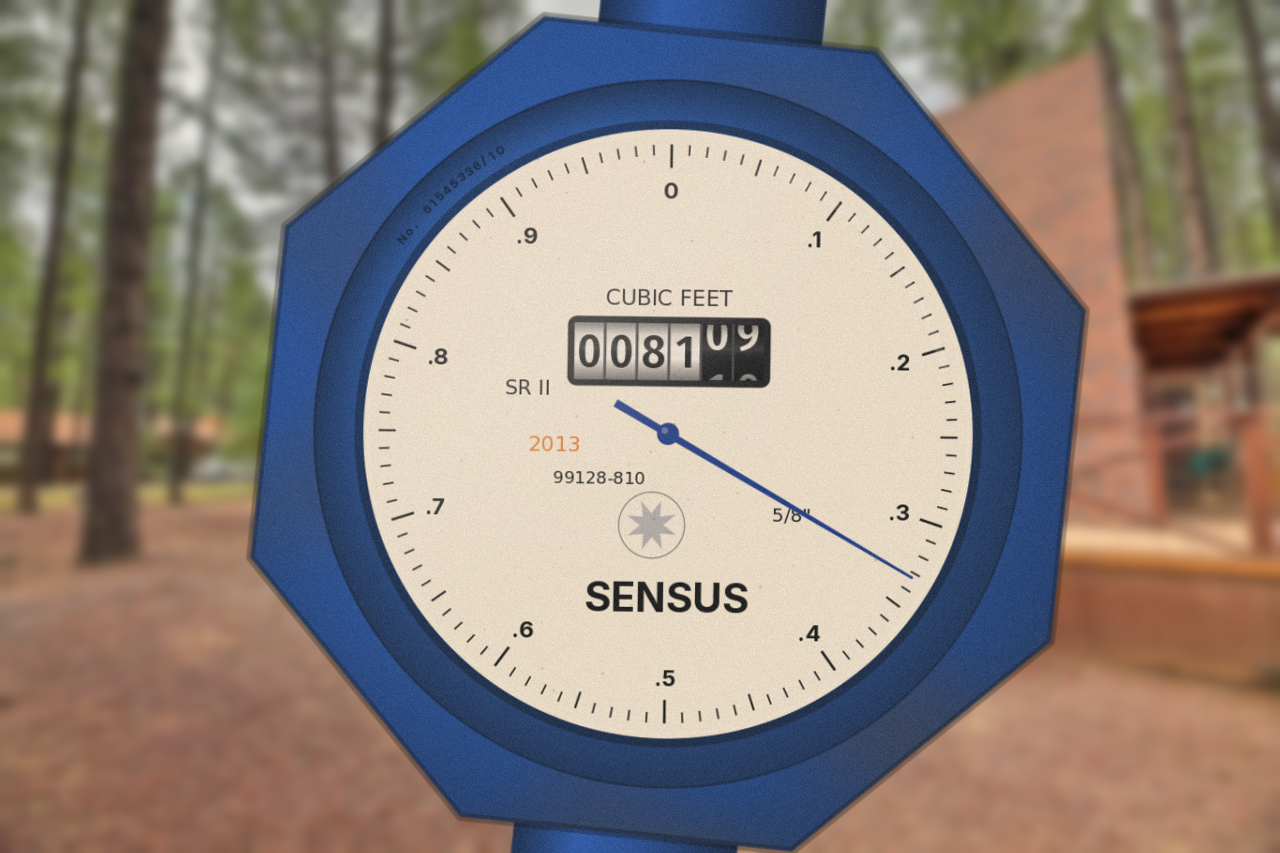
value=8109.33 unit=ft³
